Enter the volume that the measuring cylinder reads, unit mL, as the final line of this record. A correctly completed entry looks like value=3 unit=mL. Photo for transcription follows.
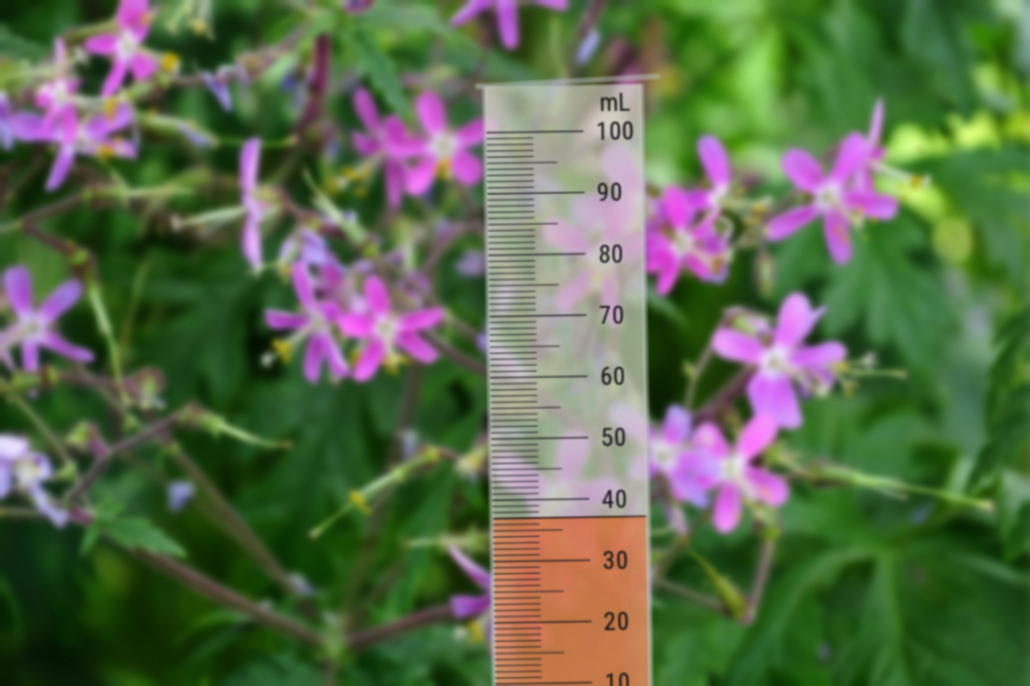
value=37 unit=mL
